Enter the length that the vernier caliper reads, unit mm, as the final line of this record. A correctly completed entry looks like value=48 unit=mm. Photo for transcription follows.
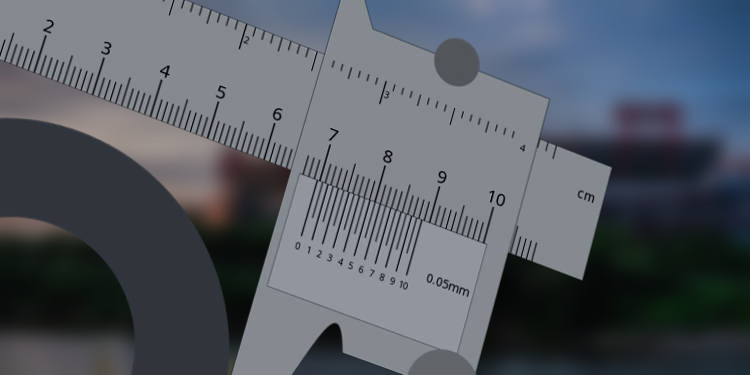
value=69.6 unit=mm
